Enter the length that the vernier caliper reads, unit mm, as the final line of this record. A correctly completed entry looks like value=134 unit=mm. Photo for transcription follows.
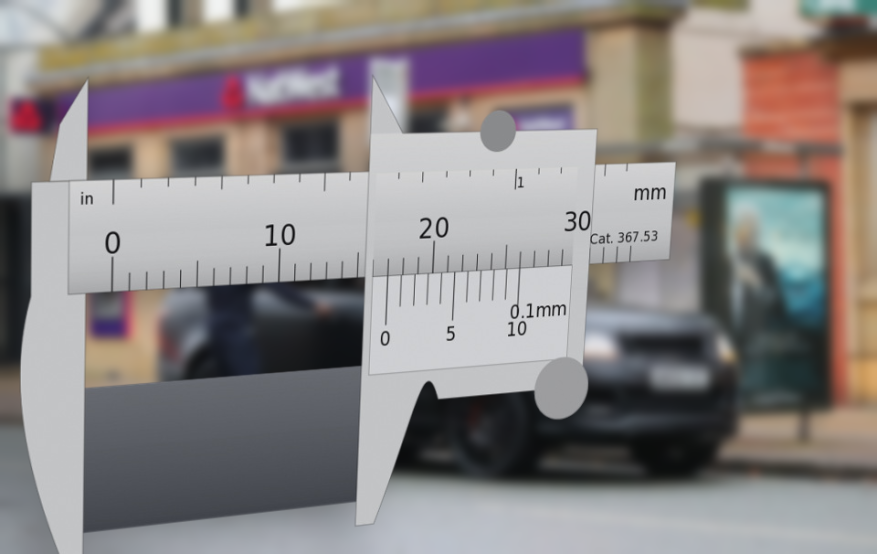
value=17.0 unit=mm
